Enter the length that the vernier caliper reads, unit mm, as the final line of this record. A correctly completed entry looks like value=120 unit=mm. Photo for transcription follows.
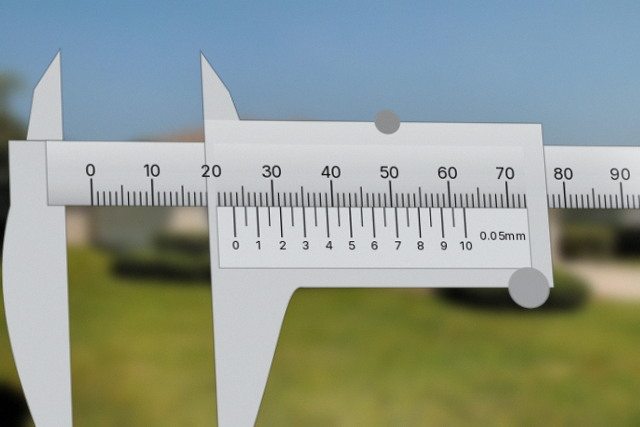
value=23.4 unit=mm
